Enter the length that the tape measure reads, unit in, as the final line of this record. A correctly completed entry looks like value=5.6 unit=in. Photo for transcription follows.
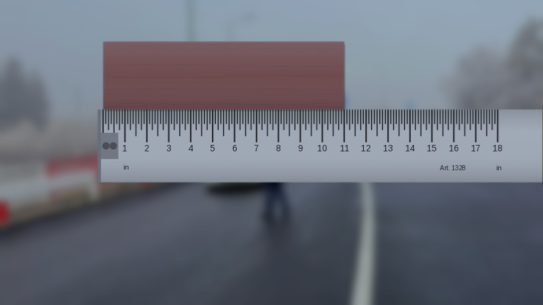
value=11 unit=in
